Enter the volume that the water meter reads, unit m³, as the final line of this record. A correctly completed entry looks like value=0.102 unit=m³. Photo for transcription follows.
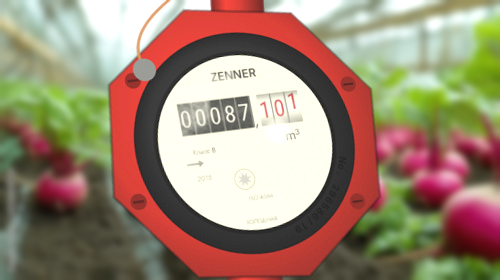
value=87.101 unit=m³
